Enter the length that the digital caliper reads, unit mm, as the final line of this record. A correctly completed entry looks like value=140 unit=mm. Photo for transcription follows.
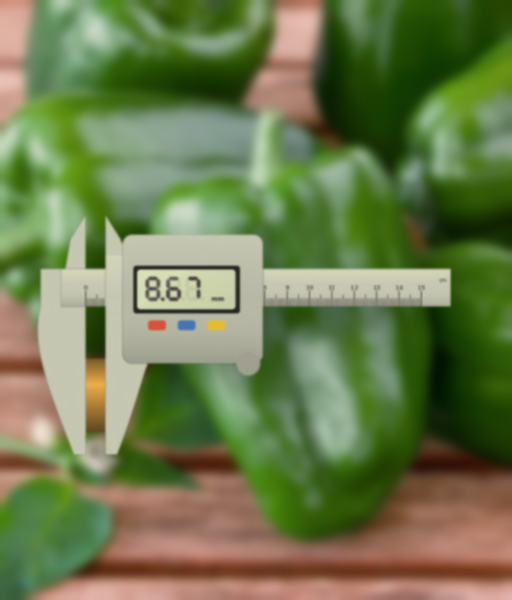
value=8.67 unit=mm
